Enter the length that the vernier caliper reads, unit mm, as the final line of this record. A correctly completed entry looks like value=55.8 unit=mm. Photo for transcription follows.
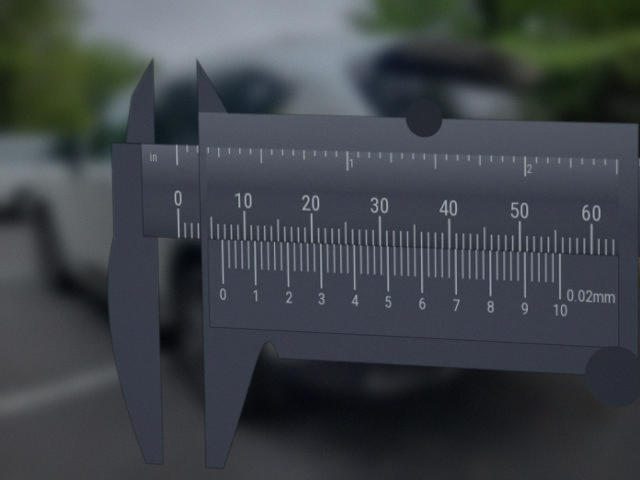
value=6.6 unit=mm
